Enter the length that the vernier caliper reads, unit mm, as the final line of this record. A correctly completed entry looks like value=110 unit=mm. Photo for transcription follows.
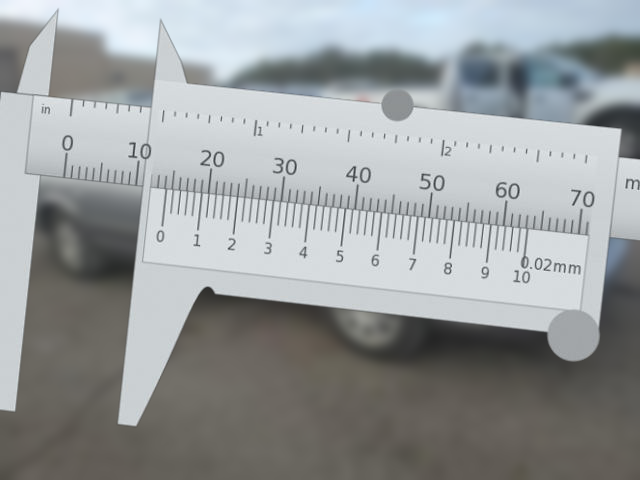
value=14.2 unit=mm
